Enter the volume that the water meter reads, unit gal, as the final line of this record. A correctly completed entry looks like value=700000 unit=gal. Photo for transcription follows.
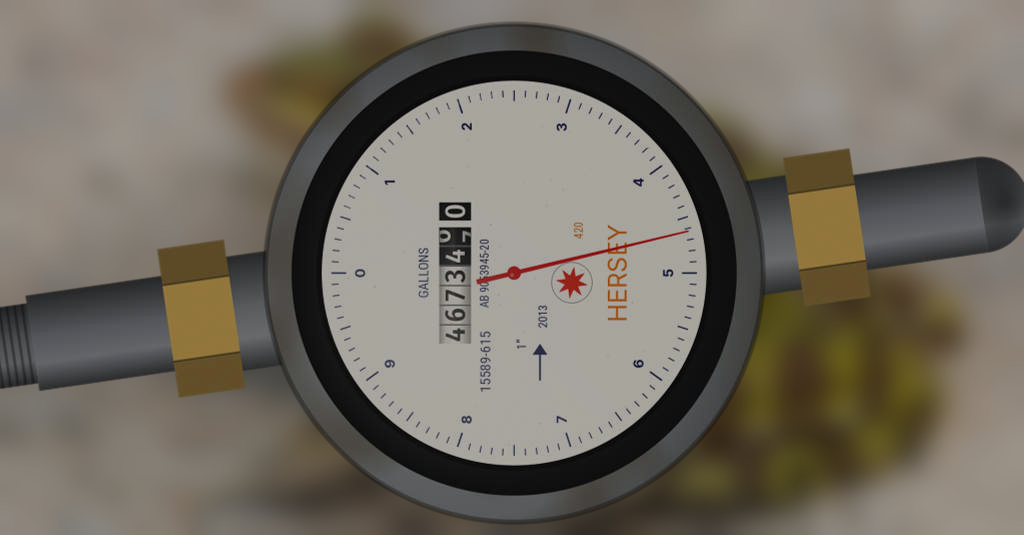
value=4673464.6 unit=gal
